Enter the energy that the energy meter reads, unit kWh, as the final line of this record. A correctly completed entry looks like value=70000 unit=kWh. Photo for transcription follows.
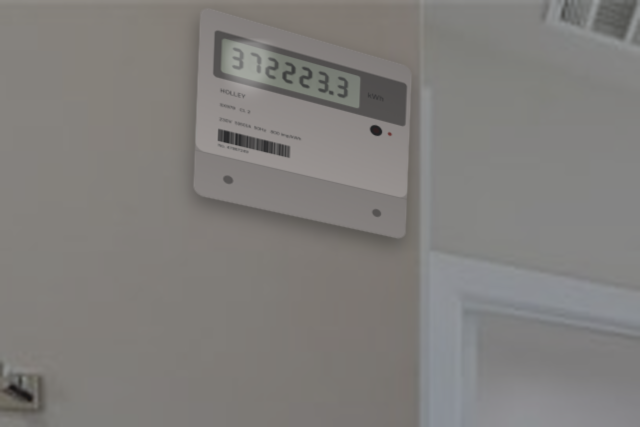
value=372223.3 unit=kWh
